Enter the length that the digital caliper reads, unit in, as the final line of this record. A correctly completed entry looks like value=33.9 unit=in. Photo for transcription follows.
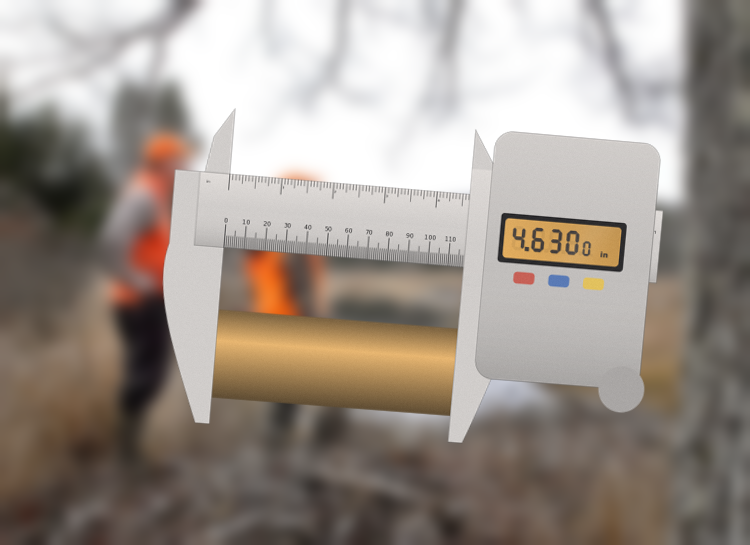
value=4.6300 unit=in
